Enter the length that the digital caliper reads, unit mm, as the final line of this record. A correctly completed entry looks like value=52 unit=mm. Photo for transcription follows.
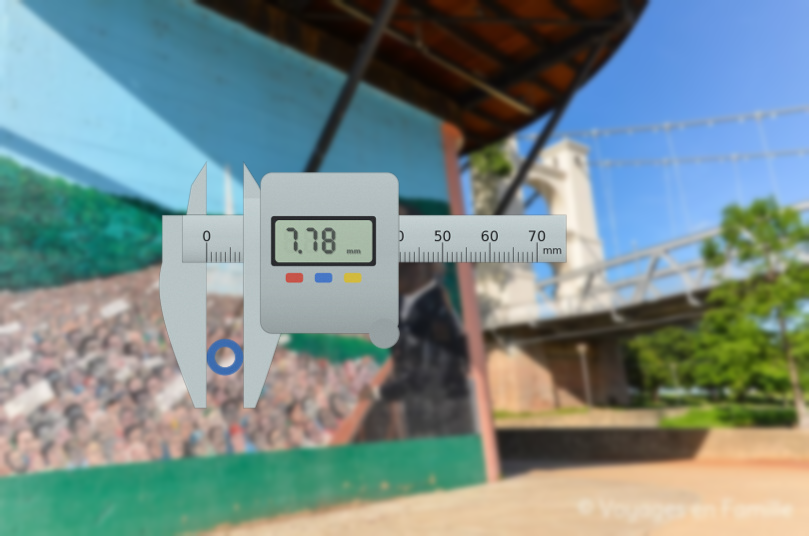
value=7.78 unit=mm
